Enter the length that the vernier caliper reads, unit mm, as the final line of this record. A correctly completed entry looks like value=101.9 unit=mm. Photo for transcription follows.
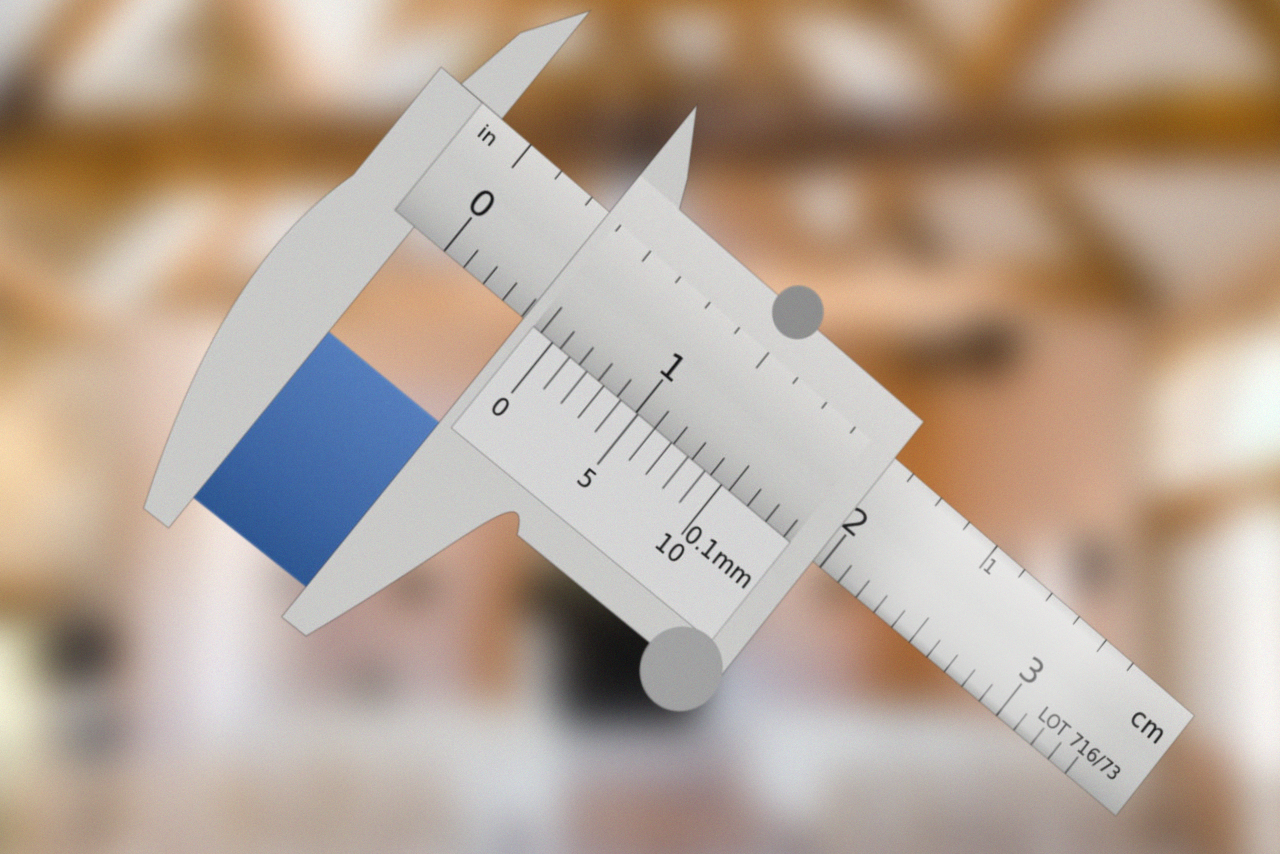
value=5.6 unit=mm
